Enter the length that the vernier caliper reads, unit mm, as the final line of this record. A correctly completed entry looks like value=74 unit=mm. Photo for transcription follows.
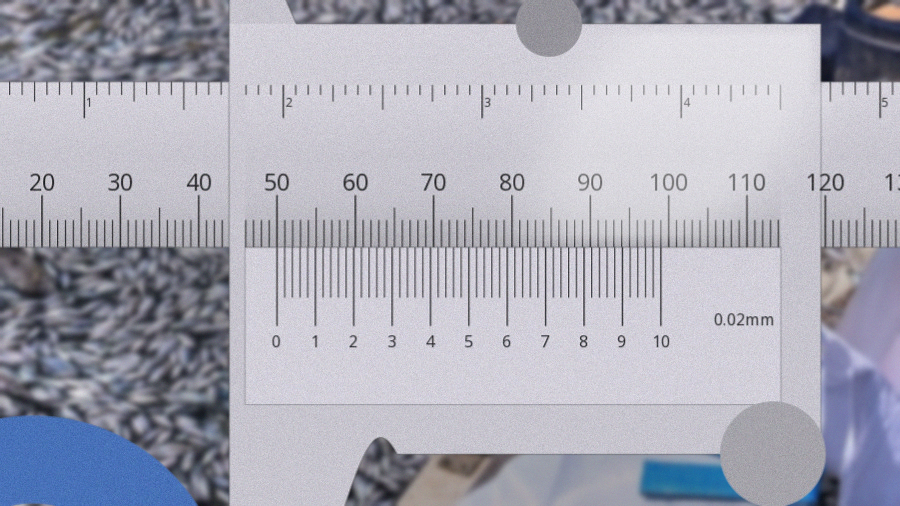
value=50.0 unit=mm
